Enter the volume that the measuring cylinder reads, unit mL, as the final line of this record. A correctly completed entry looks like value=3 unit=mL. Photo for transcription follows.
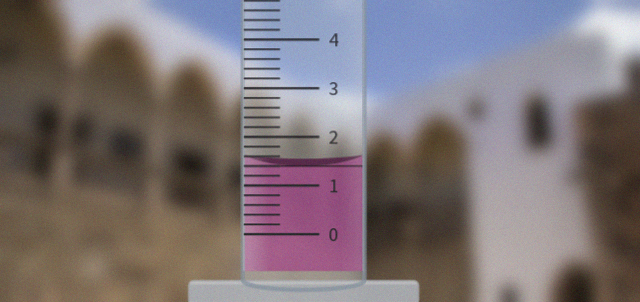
value=1.4 unit=mL
